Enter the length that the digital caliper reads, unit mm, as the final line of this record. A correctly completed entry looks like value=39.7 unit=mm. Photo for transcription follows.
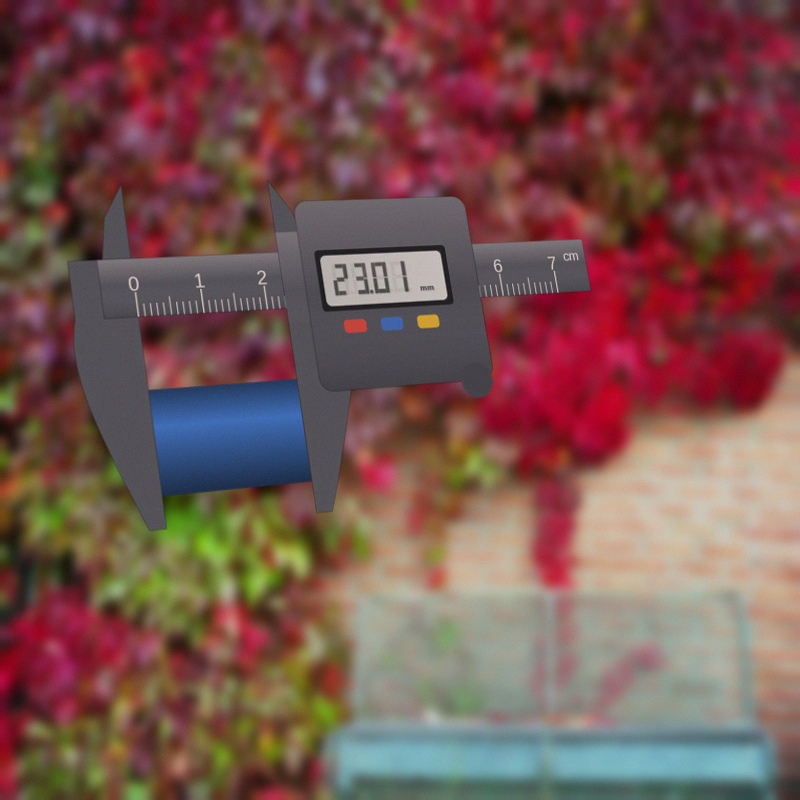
value=23.01 unit=mm
